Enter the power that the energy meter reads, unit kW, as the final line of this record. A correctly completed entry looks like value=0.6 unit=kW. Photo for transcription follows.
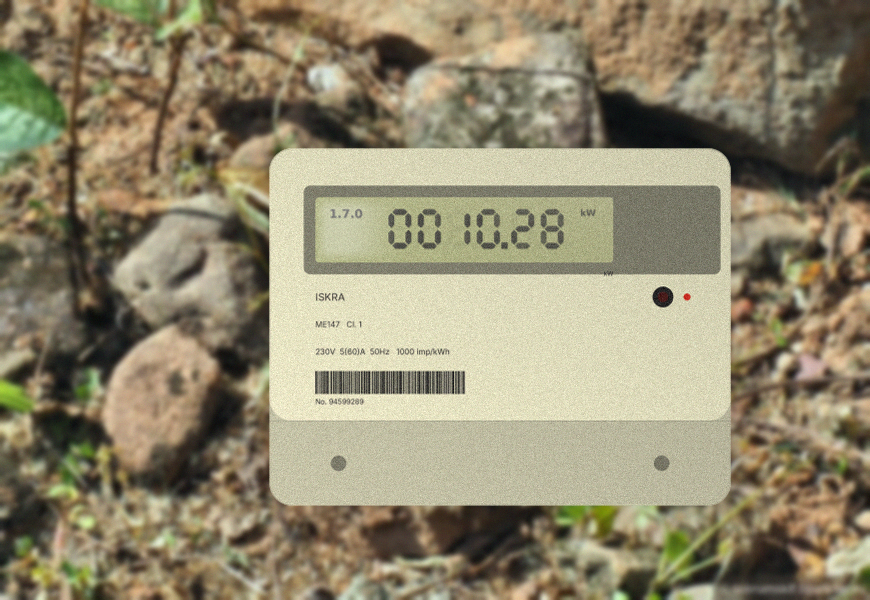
value=10.28 unit=kW
